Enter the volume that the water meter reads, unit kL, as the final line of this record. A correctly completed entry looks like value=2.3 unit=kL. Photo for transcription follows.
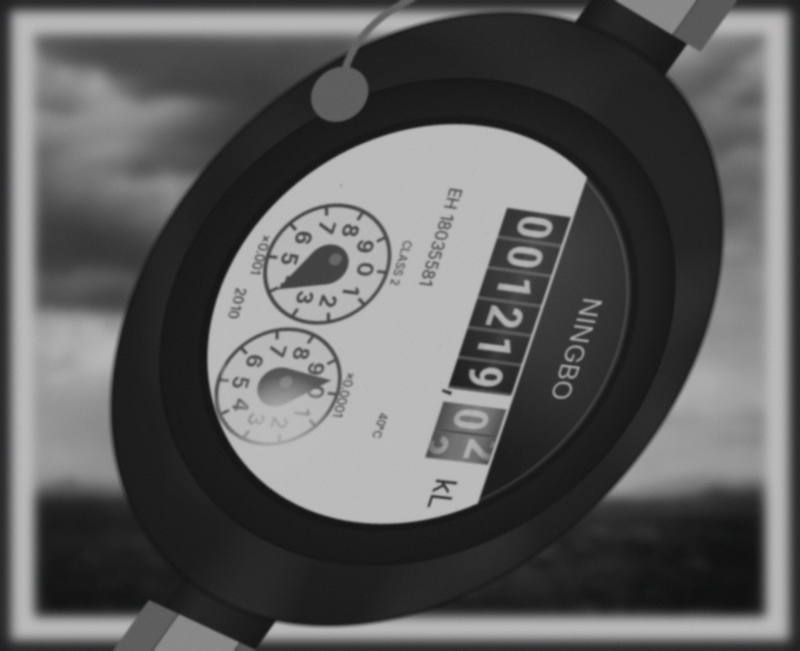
value=1219.0239 unit=kL
